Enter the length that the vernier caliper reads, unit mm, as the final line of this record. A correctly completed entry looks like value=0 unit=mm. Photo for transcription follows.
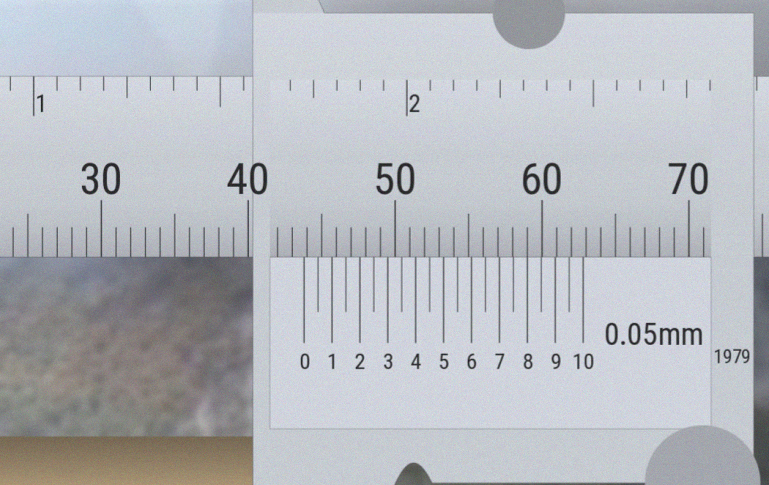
value=43.8 unit=mm
